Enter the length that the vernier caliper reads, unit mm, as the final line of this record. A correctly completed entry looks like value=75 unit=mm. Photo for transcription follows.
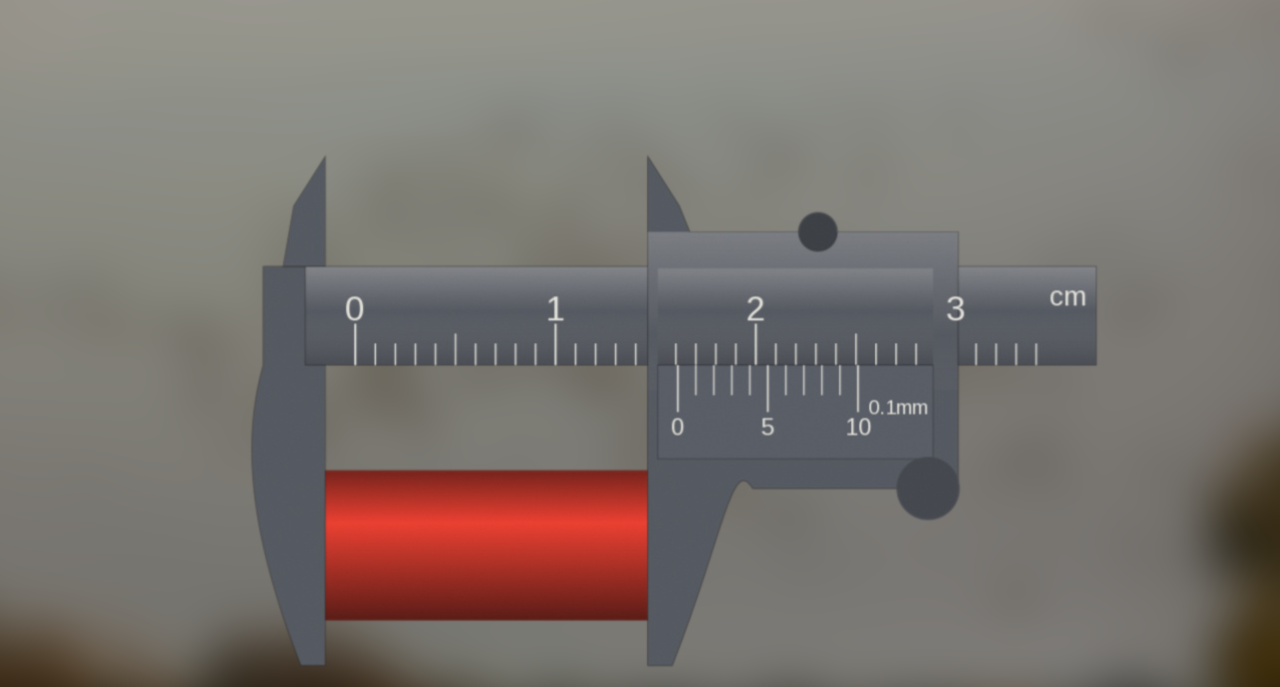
value=16.1 unit=mm
